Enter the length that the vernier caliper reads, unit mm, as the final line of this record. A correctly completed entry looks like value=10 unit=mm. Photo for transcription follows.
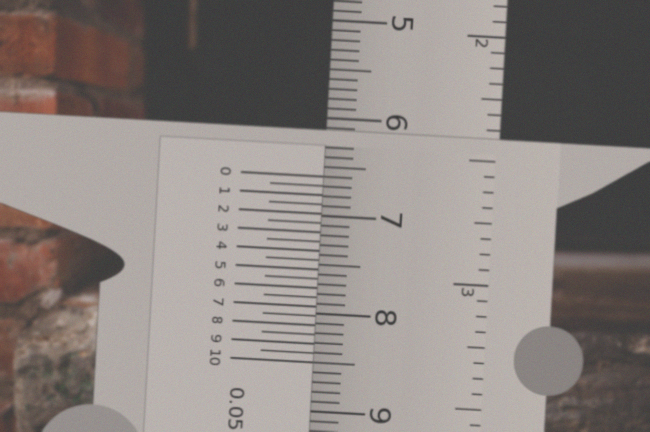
value=66.0 unit=mm
